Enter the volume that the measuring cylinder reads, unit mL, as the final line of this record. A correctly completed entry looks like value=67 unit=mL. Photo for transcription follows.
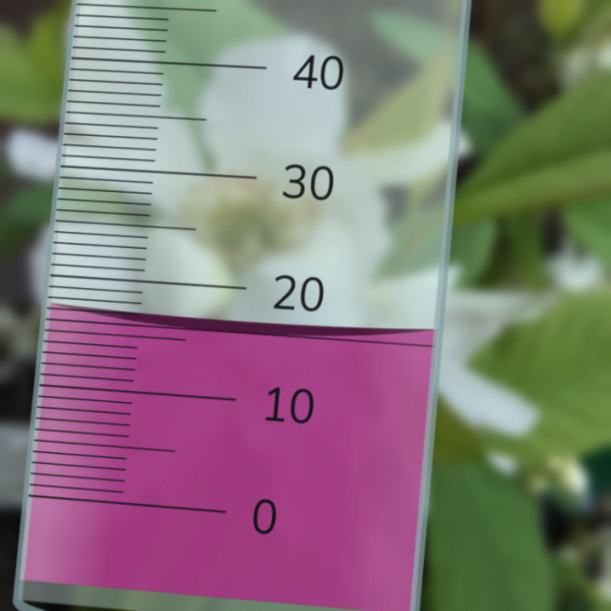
value=16 unit=mL
